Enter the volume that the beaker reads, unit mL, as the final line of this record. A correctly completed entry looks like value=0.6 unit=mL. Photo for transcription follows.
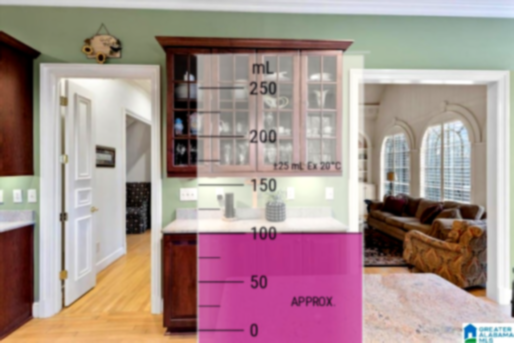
value=100 unit=mL
